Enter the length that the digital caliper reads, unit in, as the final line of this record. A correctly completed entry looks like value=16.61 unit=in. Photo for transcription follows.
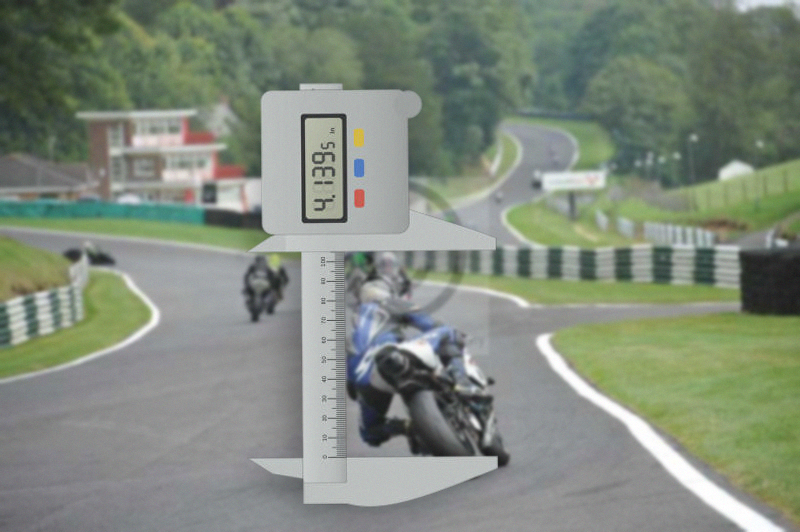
value=4.1395 unit=in
